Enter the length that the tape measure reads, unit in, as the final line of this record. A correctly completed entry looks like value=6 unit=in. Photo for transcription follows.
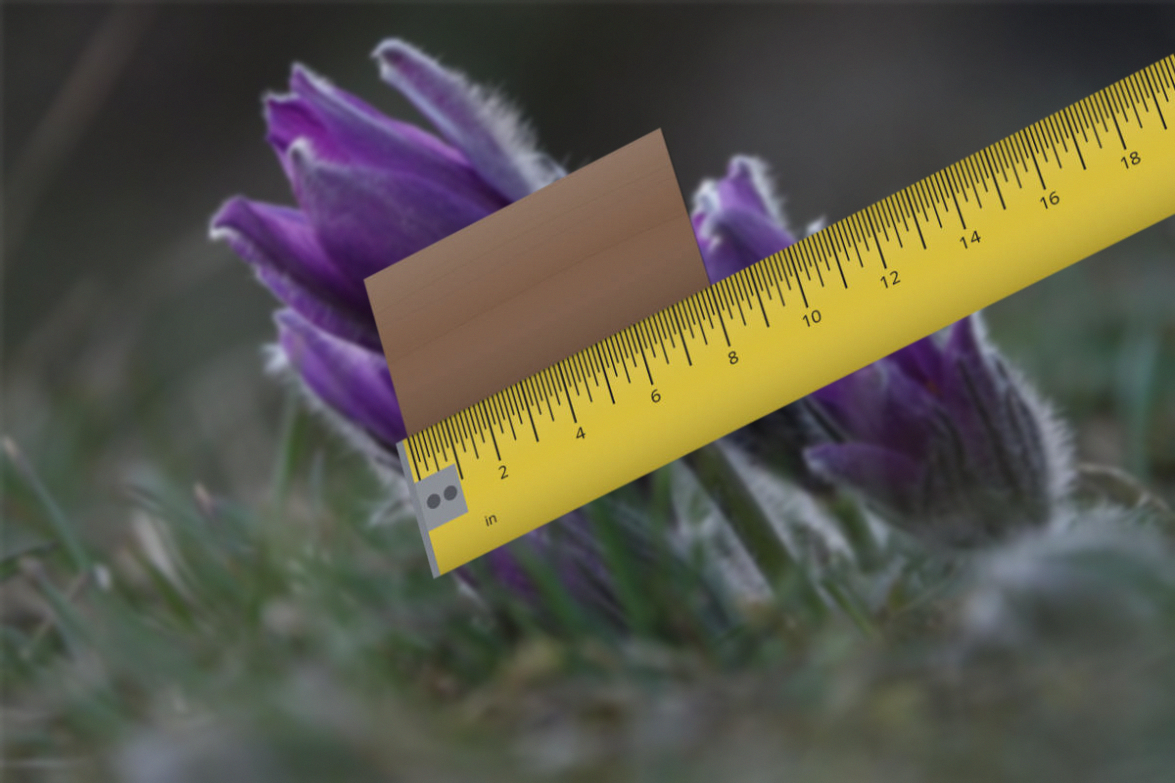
value=8 unit=in
